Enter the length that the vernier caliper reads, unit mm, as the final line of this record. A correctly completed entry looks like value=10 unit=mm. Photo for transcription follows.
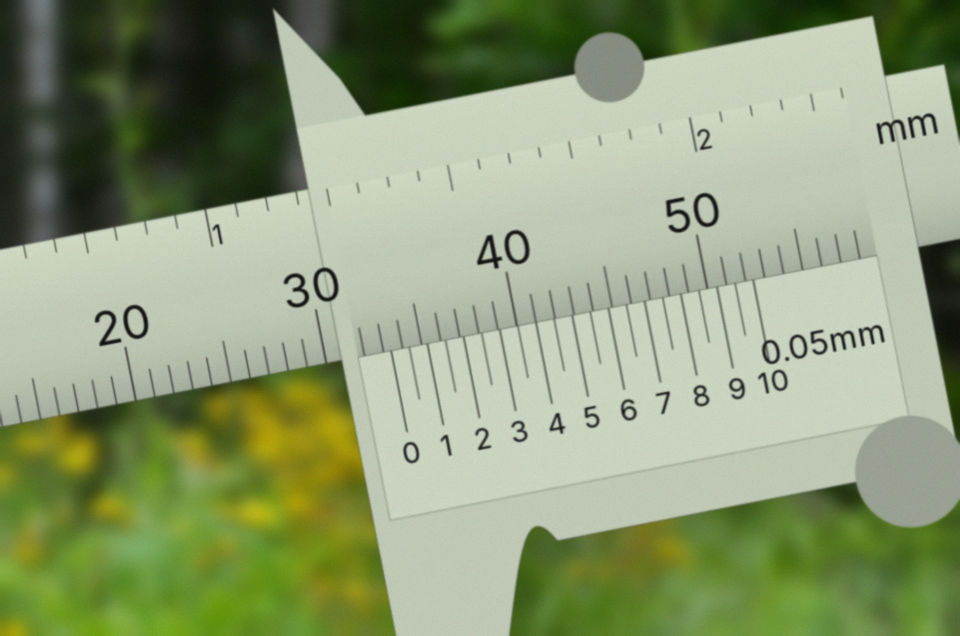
value=33.4 unit=mm
